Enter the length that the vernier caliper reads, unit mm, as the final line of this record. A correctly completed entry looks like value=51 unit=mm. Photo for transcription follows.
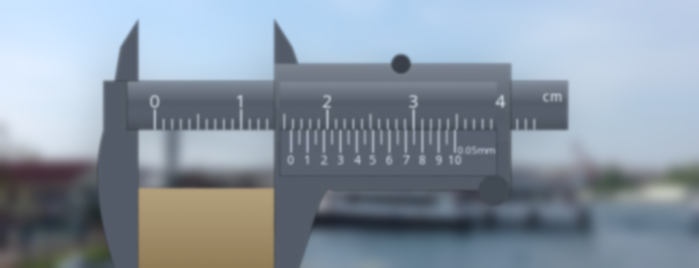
value=15.8 unit=mm
